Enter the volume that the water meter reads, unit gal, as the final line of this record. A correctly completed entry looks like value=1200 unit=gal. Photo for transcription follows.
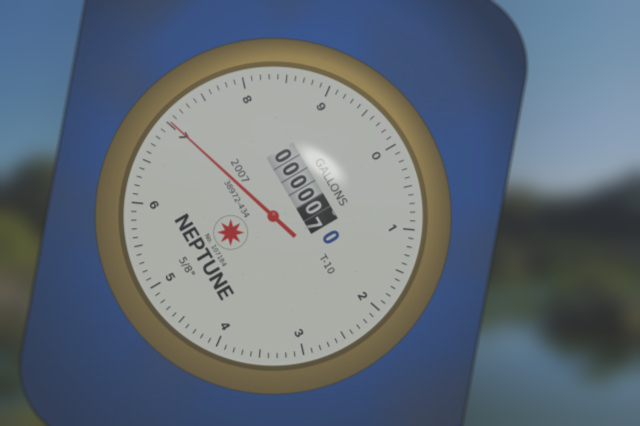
value=67.0 unit=gal
